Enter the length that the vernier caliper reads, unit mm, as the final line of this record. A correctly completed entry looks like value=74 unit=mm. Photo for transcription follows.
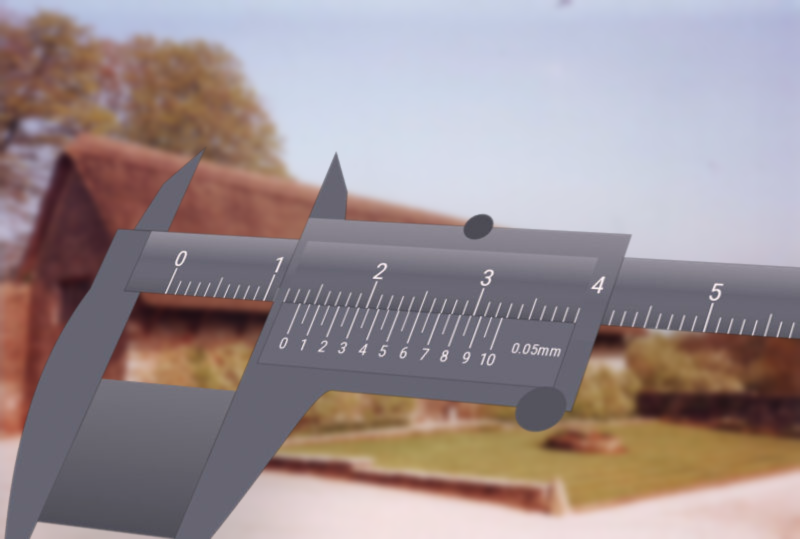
value=13.6 unit=mm
